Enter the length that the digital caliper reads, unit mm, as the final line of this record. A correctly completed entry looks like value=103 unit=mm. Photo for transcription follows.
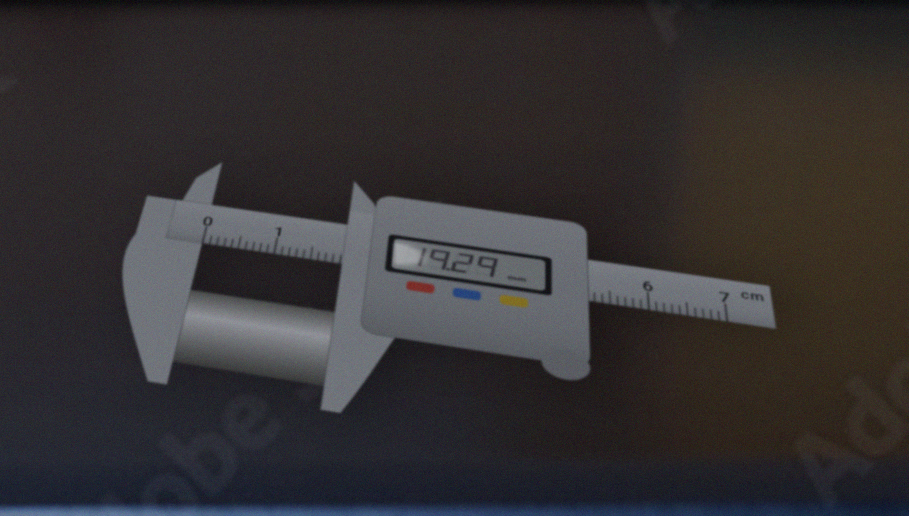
value=19.29 unit=mm
